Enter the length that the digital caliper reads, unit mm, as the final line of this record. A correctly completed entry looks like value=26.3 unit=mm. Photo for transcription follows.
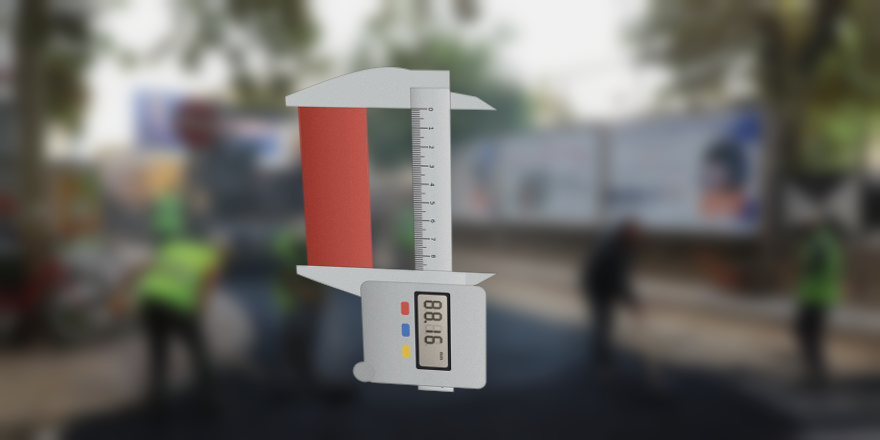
value=88.16 unit=mm
